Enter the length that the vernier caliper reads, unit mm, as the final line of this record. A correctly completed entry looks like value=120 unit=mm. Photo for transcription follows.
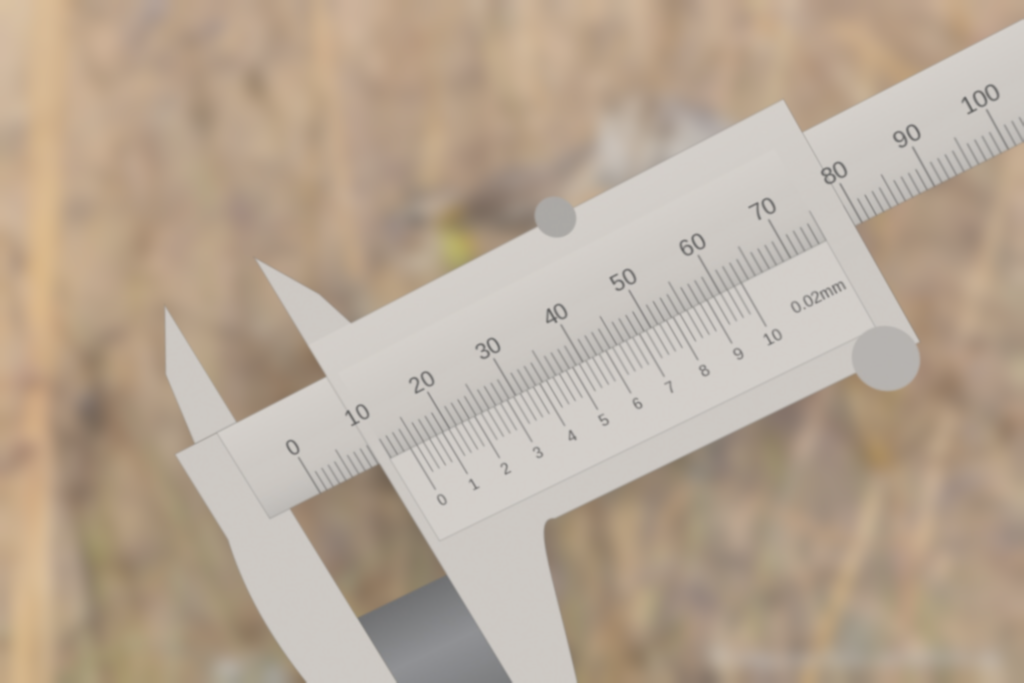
value=14.0 unit=mm
